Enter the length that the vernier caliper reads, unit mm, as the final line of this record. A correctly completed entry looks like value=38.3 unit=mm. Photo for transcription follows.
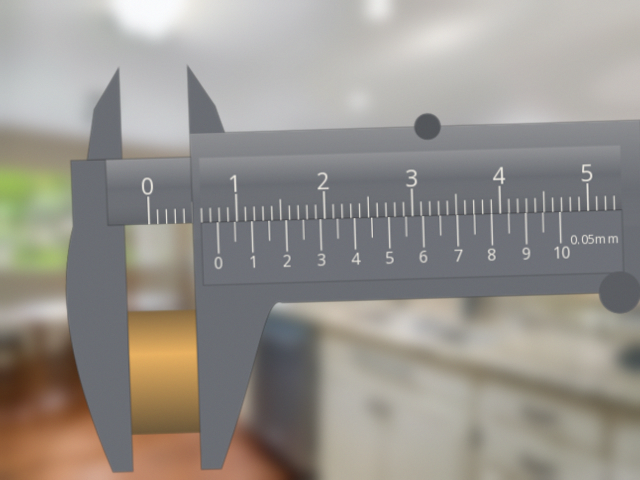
value=7.8 unit=mm
